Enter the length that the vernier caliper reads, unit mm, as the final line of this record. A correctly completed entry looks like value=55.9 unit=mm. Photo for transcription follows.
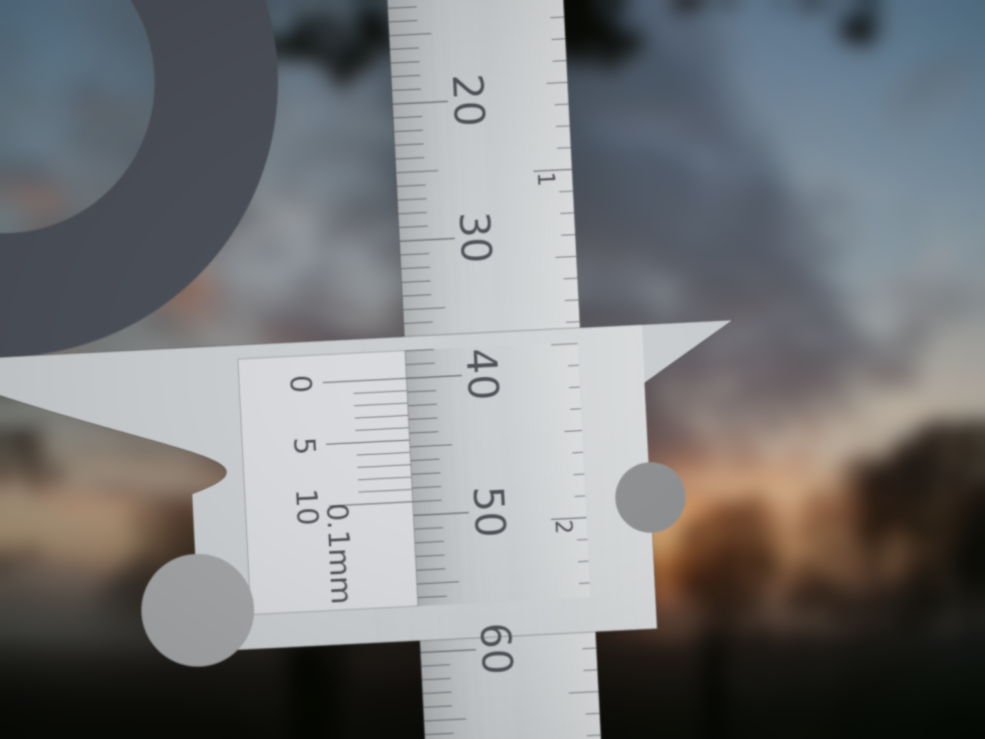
value=40.0 unit=mm
